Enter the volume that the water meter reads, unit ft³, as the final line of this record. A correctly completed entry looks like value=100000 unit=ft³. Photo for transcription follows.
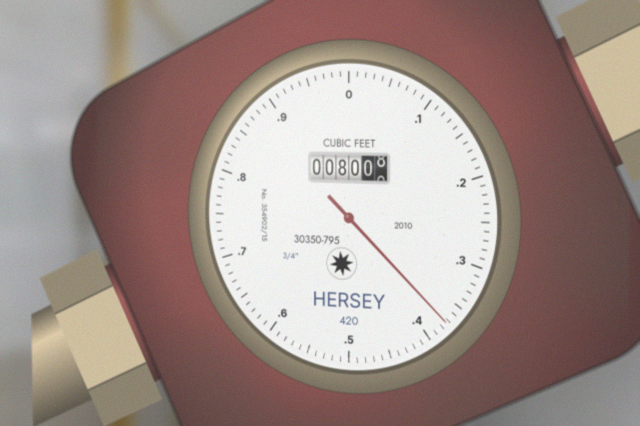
value=8008.37 unit=ft³
